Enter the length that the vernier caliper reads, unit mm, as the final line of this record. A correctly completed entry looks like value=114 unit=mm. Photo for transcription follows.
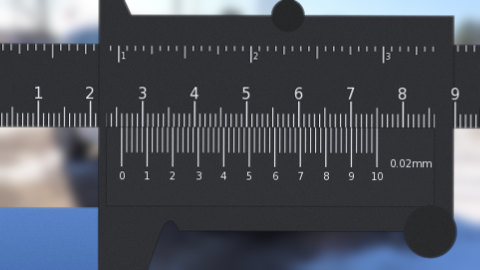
value=26.0 unit=mm
